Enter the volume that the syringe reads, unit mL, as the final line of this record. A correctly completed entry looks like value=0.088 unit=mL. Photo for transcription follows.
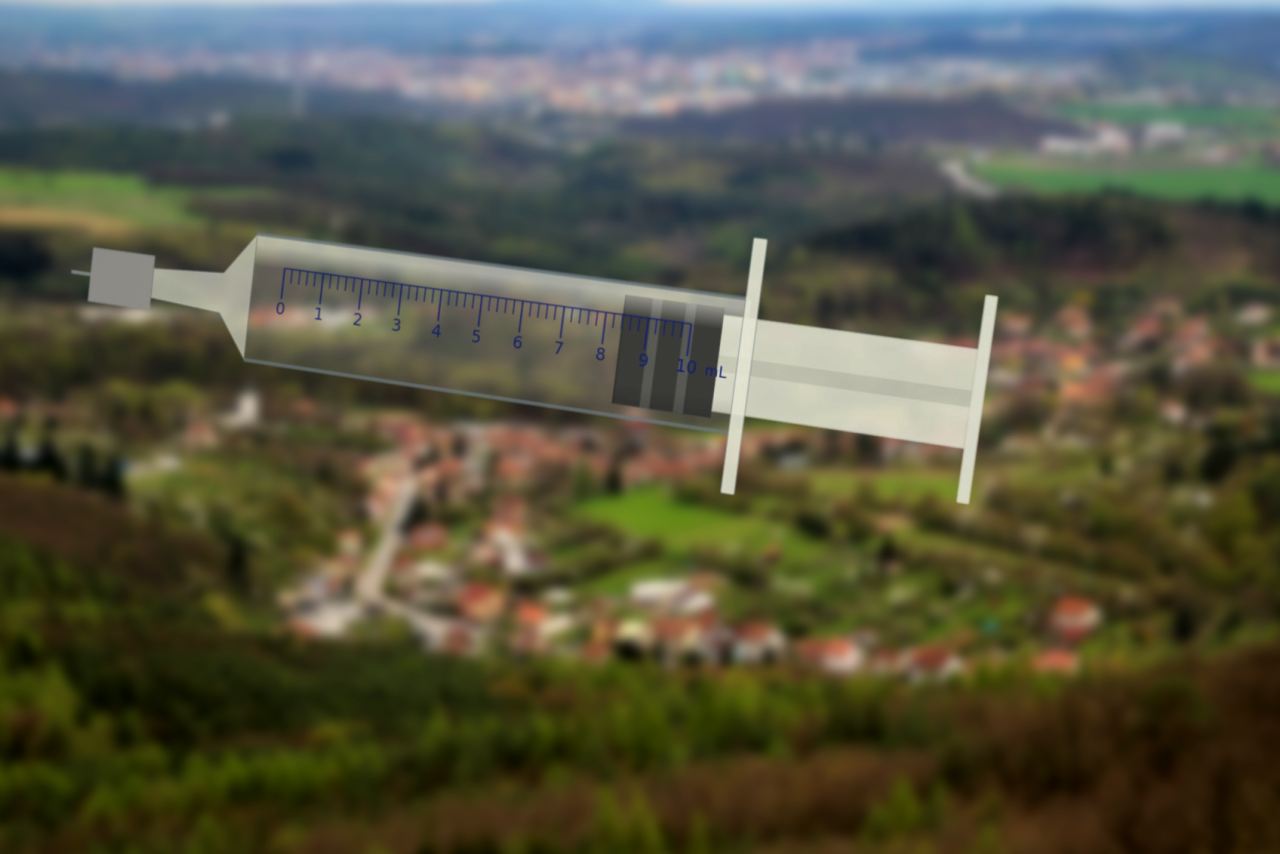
value=8.4 unit=mL
